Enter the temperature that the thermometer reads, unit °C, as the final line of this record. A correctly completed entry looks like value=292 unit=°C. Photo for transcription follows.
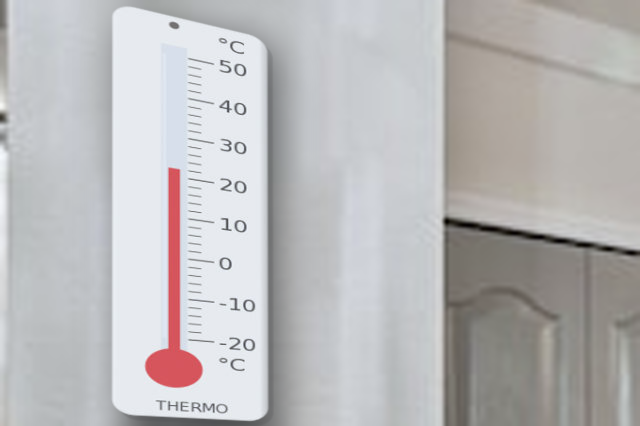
value=22 unit=°C
